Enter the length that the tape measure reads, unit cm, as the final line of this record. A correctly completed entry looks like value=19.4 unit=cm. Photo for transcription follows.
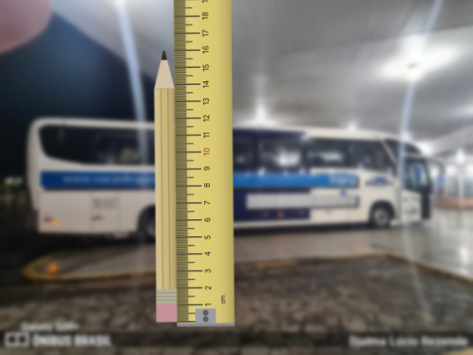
value=16 unit=cm
